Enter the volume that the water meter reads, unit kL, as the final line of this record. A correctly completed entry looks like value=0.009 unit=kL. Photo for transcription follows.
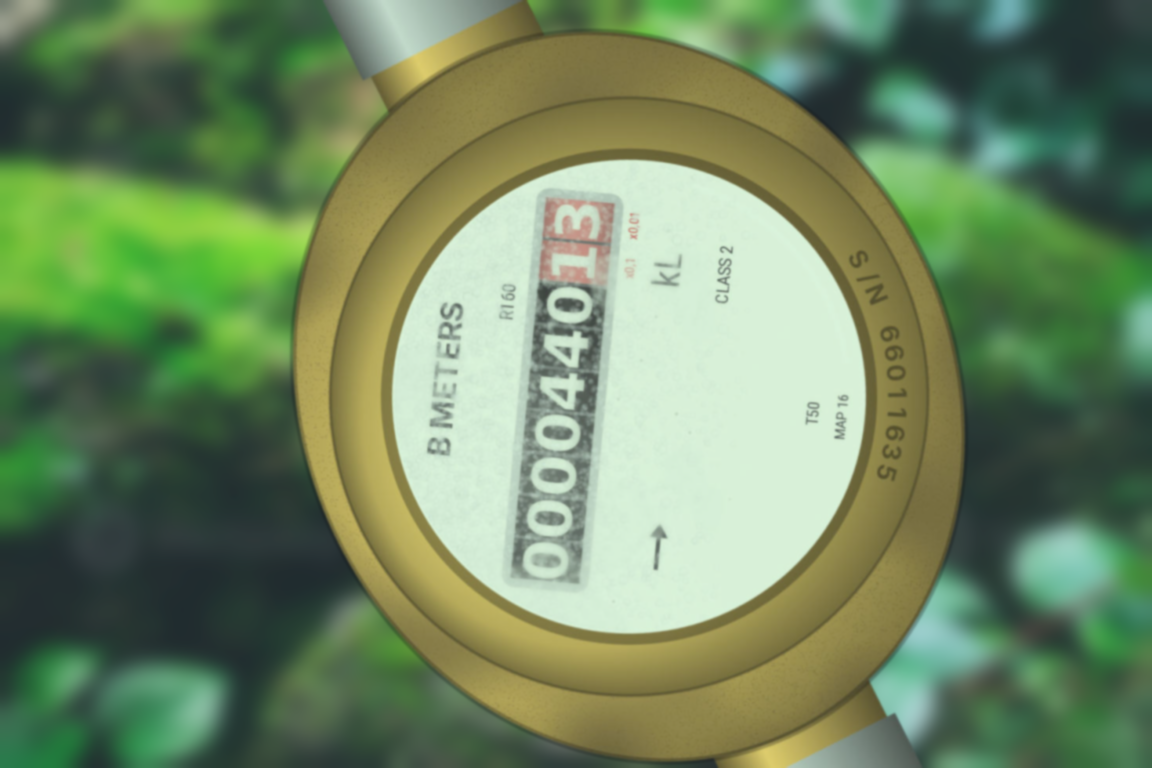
value=440.13 unit=kL
